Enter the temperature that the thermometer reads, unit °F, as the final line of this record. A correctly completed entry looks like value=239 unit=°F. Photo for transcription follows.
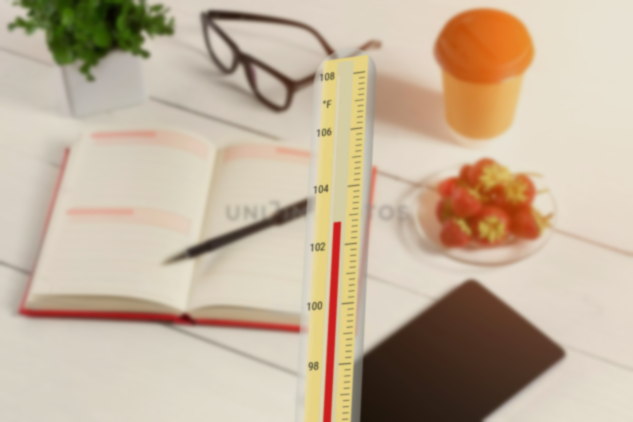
value=102.8 unit=°F
